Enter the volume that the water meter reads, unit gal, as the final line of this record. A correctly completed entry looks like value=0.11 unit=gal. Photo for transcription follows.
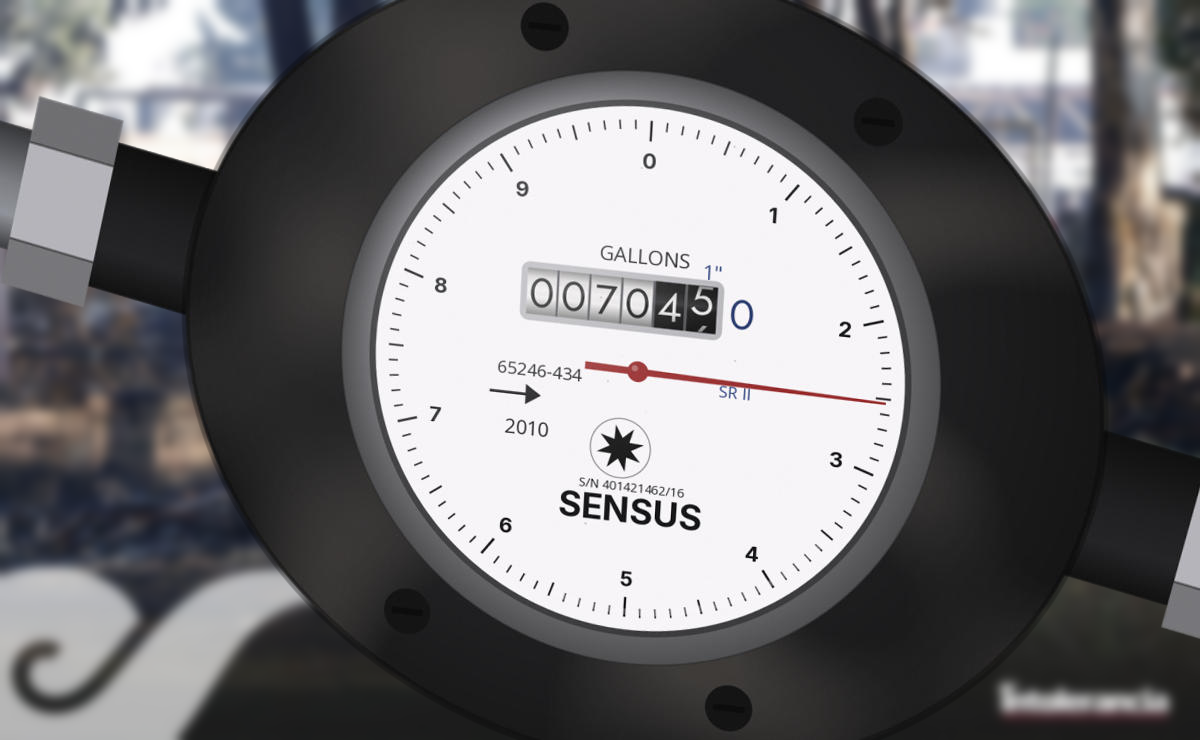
value=70452.5 unit=gal
